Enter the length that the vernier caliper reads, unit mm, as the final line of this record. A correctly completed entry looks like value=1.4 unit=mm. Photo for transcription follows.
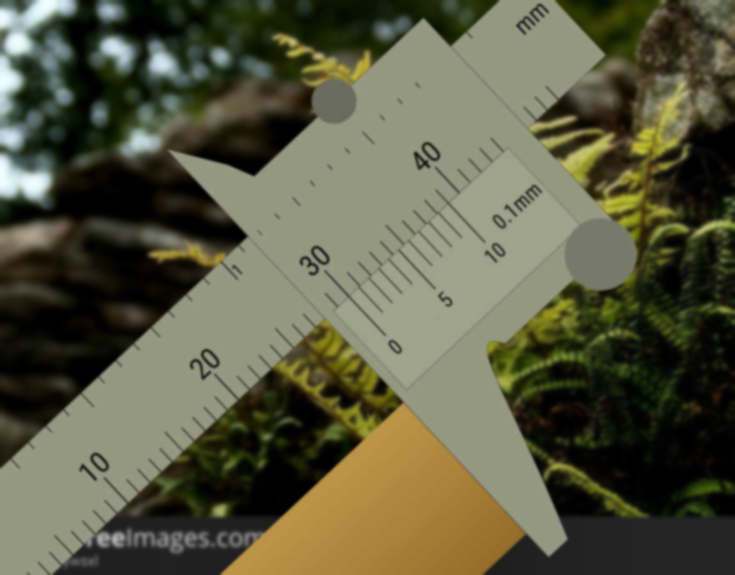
value=30.0 unit=mm
